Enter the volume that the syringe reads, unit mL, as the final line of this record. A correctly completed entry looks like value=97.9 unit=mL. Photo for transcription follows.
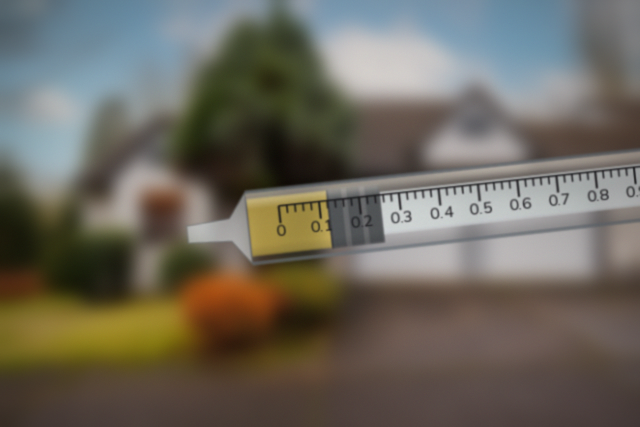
value=0.12 unit=mL
